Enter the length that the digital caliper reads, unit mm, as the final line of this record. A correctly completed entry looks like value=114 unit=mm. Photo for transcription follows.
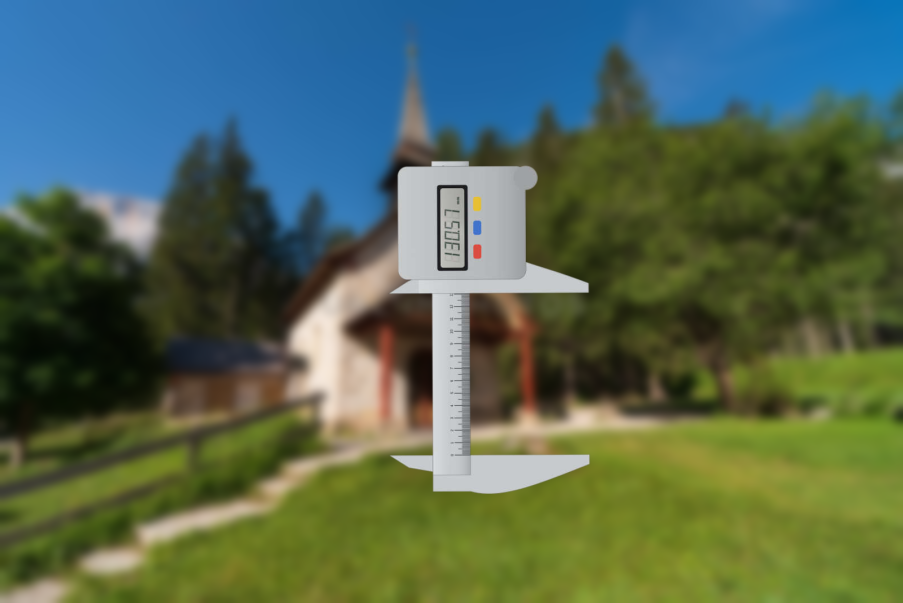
value=130.57 unit=mm
